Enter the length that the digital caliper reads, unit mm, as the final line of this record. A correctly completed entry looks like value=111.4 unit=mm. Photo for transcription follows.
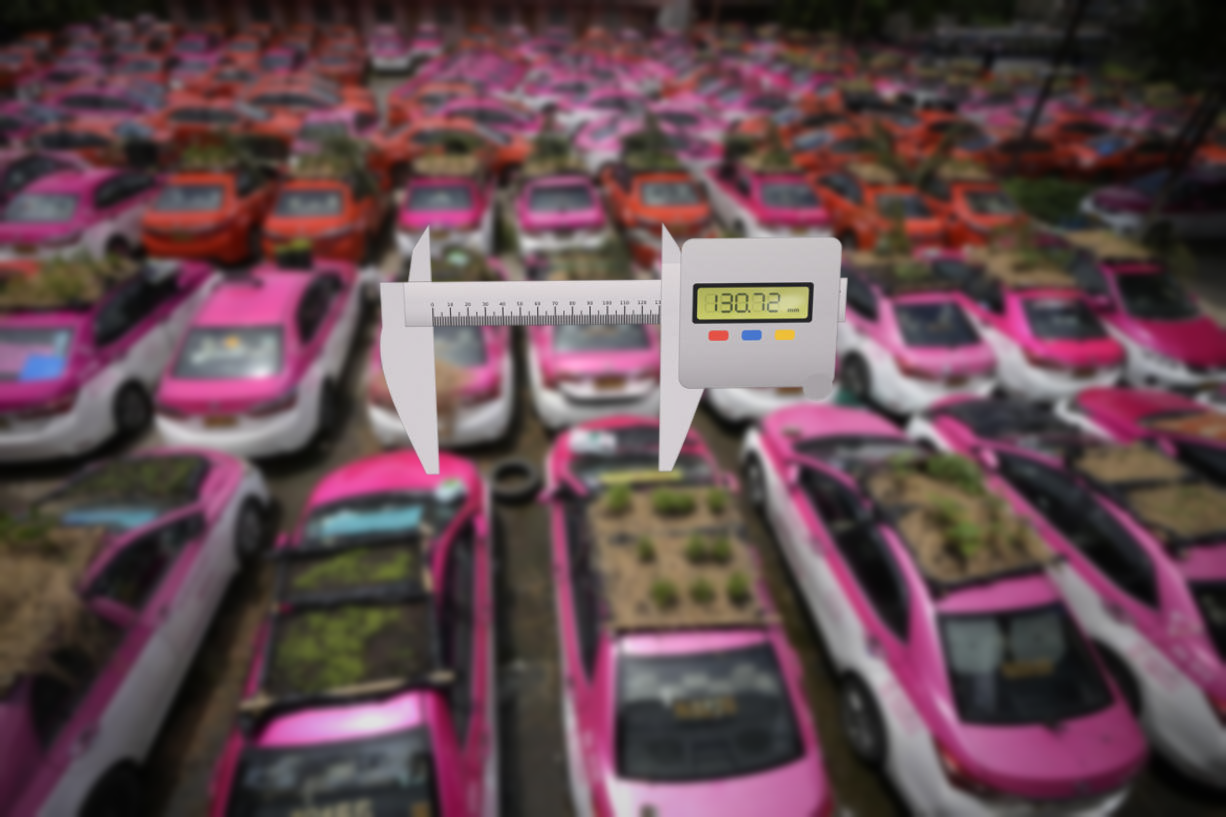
value=130.72 unit=mm
